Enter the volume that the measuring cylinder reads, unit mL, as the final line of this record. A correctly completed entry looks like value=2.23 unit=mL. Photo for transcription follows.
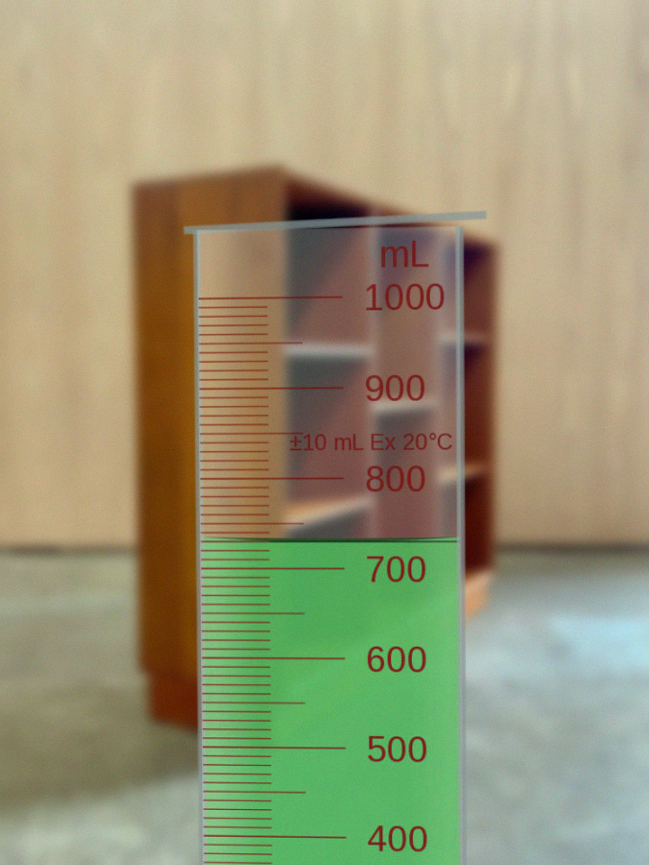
value=730 unit=mL
